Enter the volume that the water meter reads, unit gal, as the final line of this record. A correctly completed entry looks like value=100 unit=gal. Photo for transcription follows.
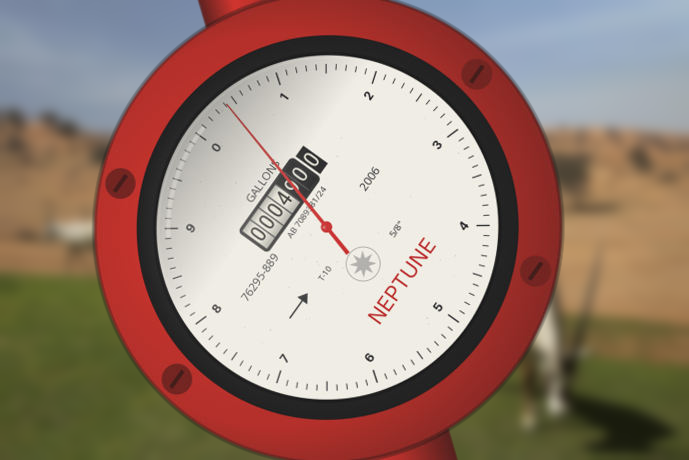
value=4900.4 unit=gal
